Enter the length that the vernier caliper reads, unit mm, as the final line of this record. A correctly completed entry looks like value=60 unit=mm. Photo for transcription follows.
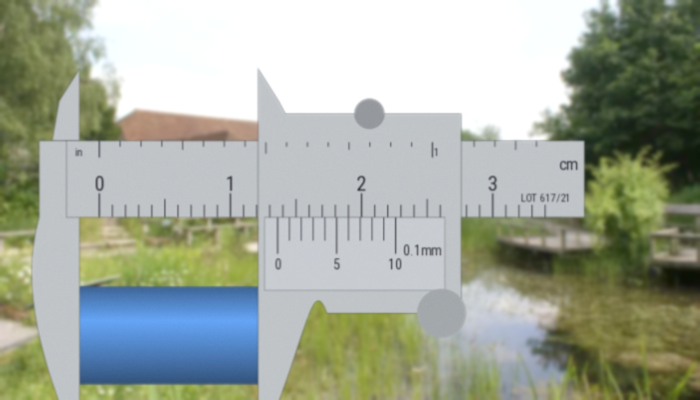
value=13.6 unit=mm
